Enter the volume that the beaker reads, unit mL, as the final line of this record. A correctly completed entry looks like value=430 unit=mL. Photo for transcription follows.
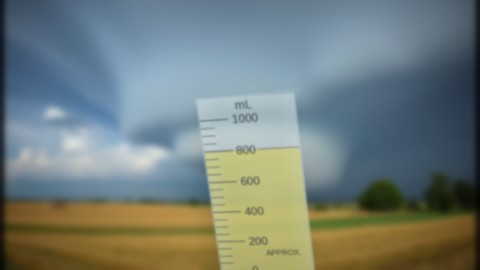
value=800 unit=mL
